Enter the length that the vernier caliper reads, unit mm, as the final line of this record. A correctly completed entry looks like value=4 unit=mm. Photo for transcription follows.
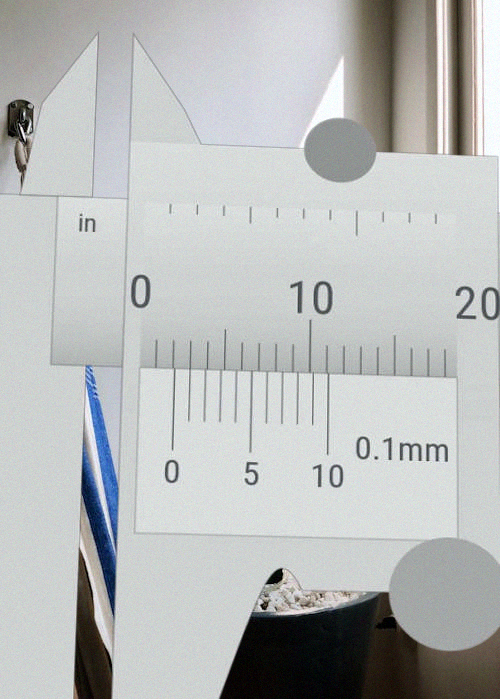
value=2.1 unit=mm
